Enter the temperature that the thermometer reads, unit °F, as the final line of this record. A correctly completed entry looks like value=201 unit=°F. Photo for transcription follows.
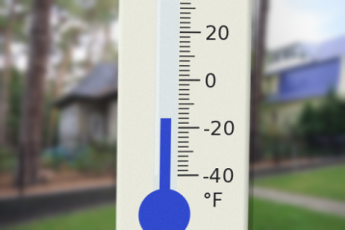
value=-16 unit=°F
